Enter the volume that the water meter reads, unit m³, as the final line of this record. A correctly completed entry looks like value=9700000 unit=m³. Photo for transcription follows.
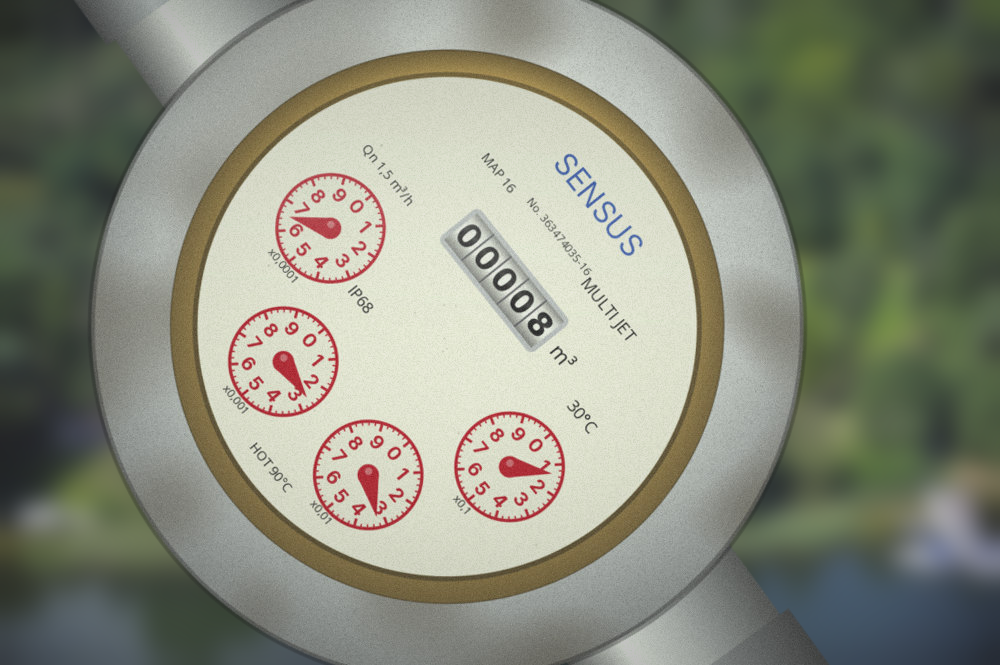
value=8.1326 unit=m³
